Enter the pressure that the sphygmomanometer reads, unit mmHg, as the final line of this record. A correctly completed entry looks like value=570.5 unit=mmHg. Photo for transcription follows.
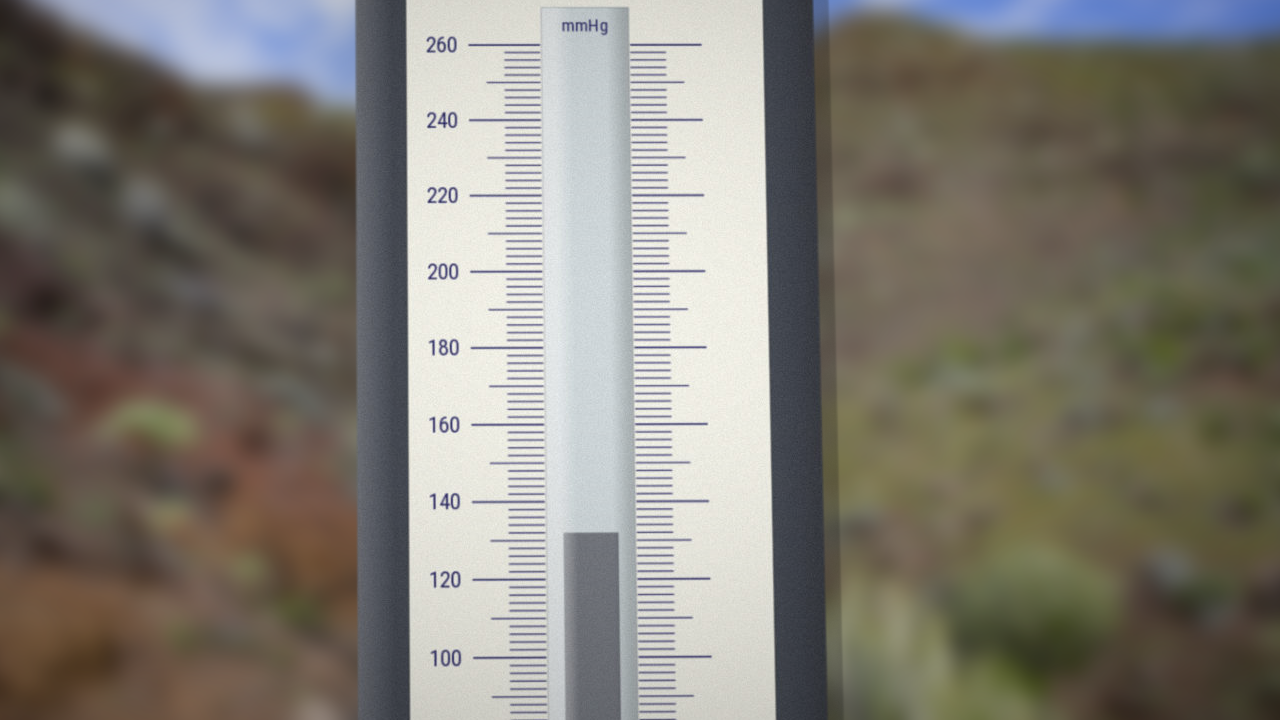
value=132 unit=mmHg
